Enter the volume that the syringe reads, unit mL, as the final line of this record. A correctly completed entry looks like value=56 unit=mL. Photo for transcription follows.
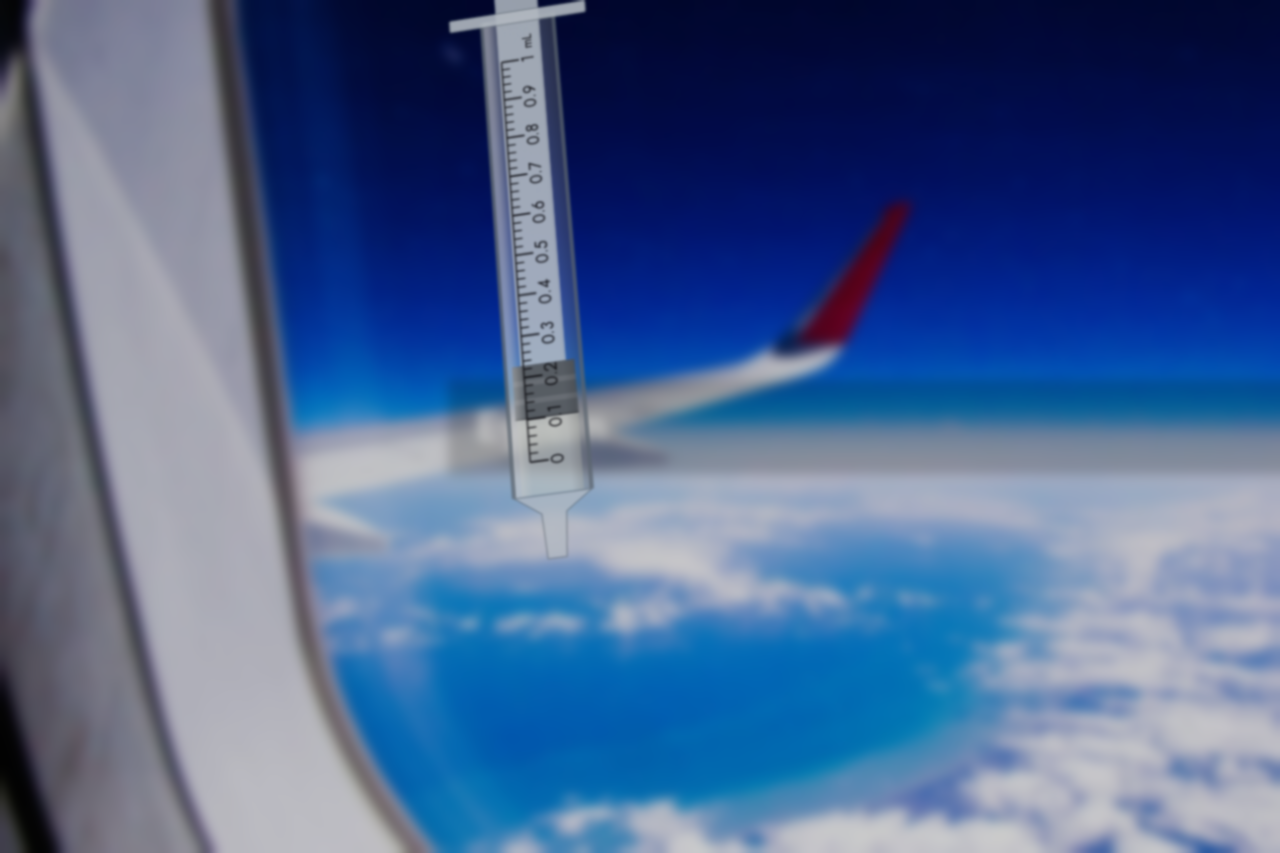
value=0.1 unit=mL
